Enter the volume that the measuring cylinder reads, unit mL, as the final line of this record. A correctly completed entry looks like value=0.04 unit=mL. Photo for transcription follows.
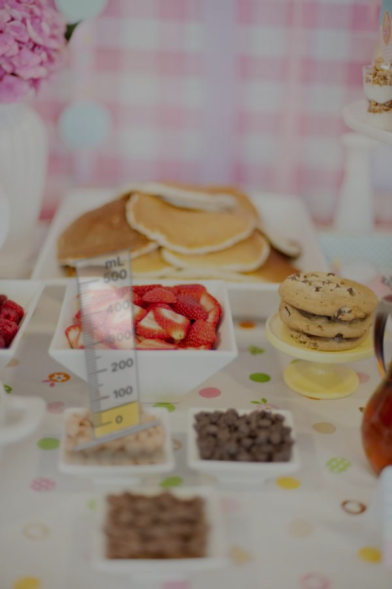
value=50 unit=mL
